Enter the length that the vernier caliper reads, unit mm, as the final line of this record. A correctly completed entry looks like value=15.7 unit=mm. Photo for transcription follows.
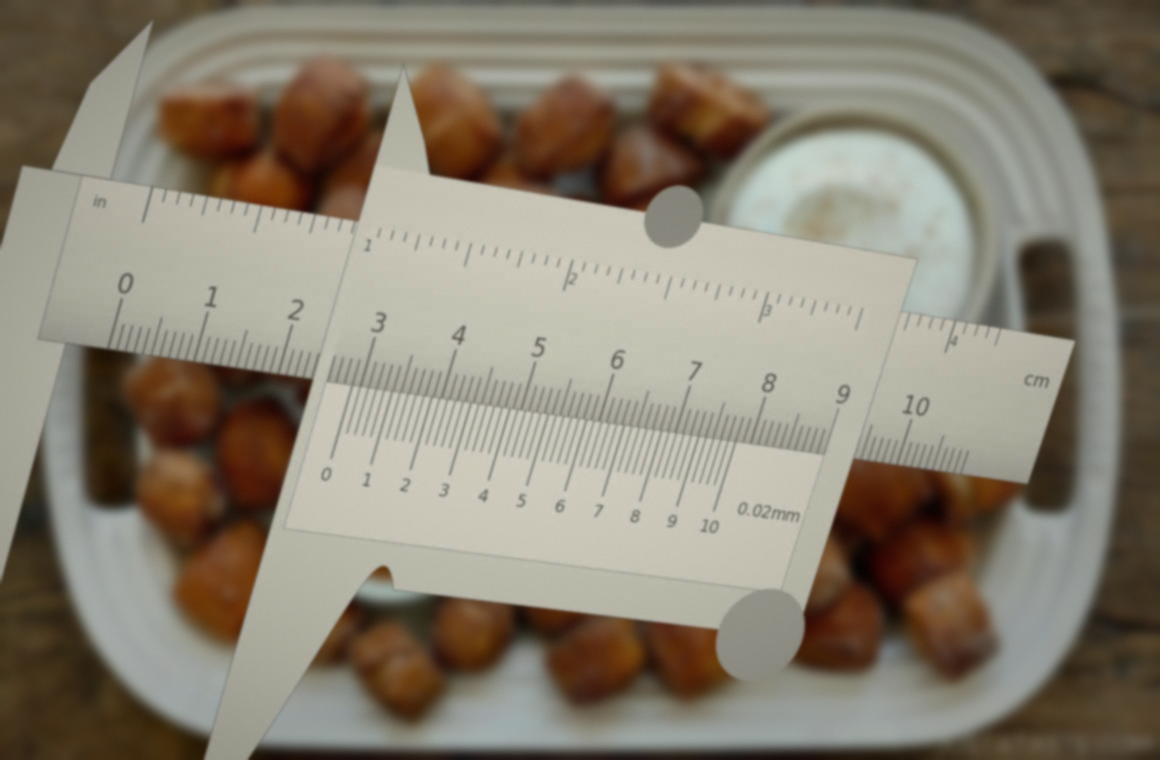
value=29.0 unit=mm
